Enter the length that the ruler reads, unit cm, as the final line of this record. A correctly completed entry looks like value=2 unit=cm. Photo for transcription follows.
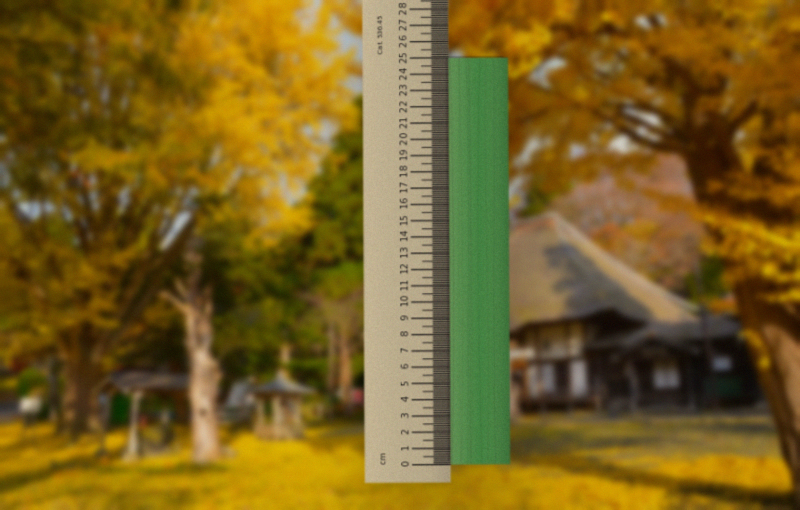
value=25 unit=cm
